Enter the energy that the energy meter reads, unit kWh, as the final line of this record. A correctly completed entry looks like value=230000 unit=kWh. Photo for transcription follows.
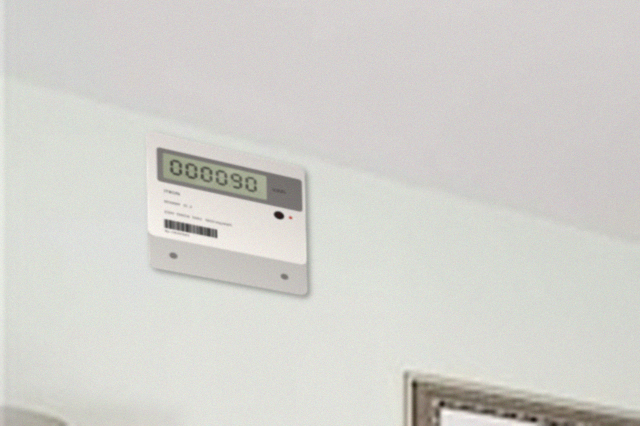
value=90 unit=kWh
